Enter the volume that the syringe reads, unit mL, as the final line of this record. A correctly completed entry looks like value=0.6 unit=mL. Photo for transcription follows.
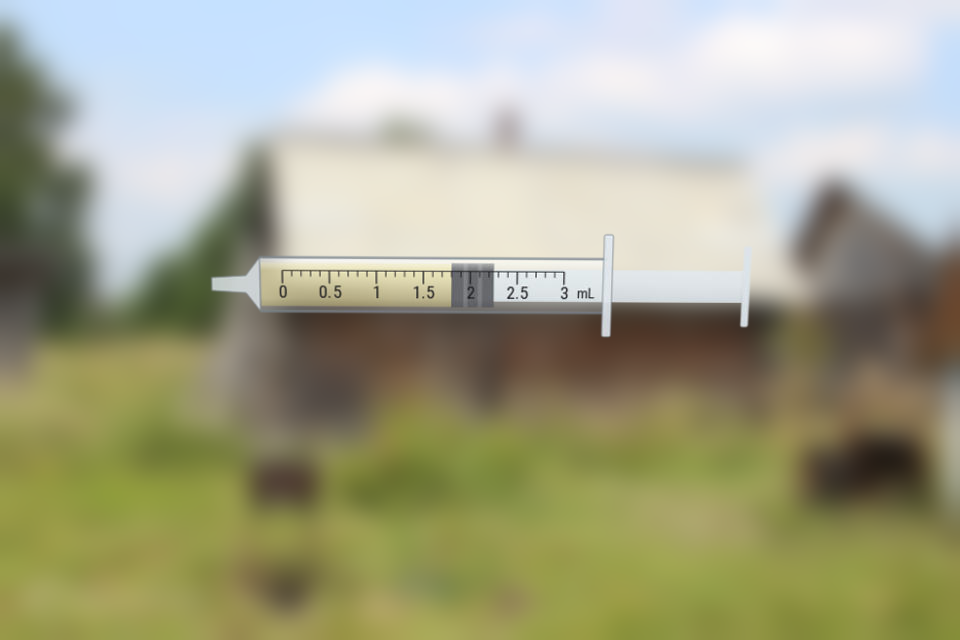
value=1.8 unit=mL
